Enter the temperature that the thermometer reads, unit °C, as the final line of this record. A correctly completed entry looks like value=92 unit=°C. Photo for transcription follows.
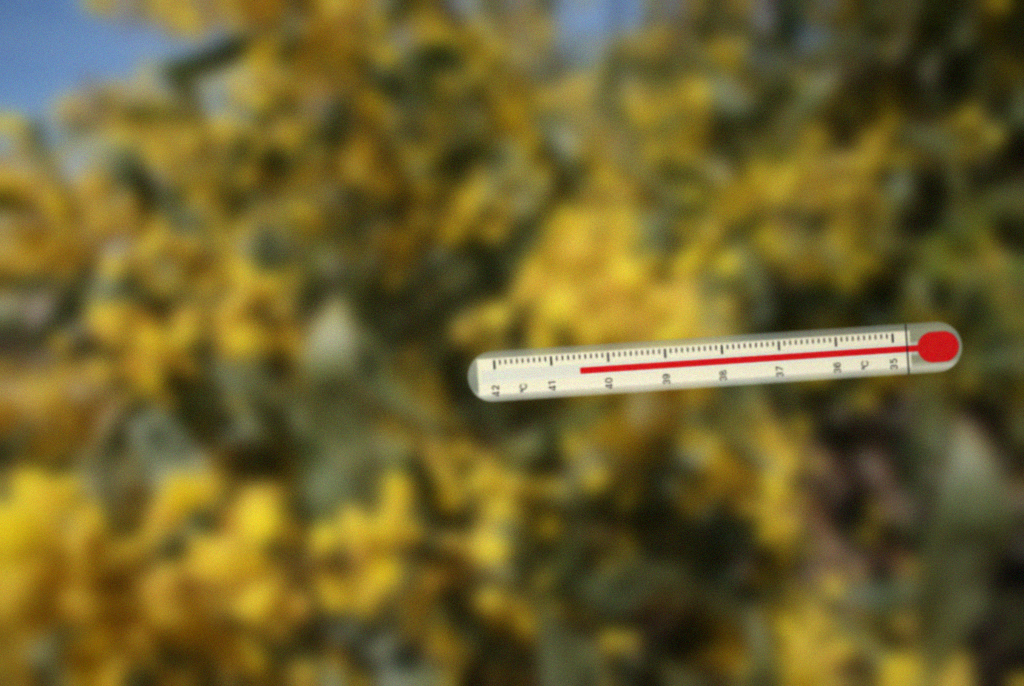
value=40.5 unit=°C
